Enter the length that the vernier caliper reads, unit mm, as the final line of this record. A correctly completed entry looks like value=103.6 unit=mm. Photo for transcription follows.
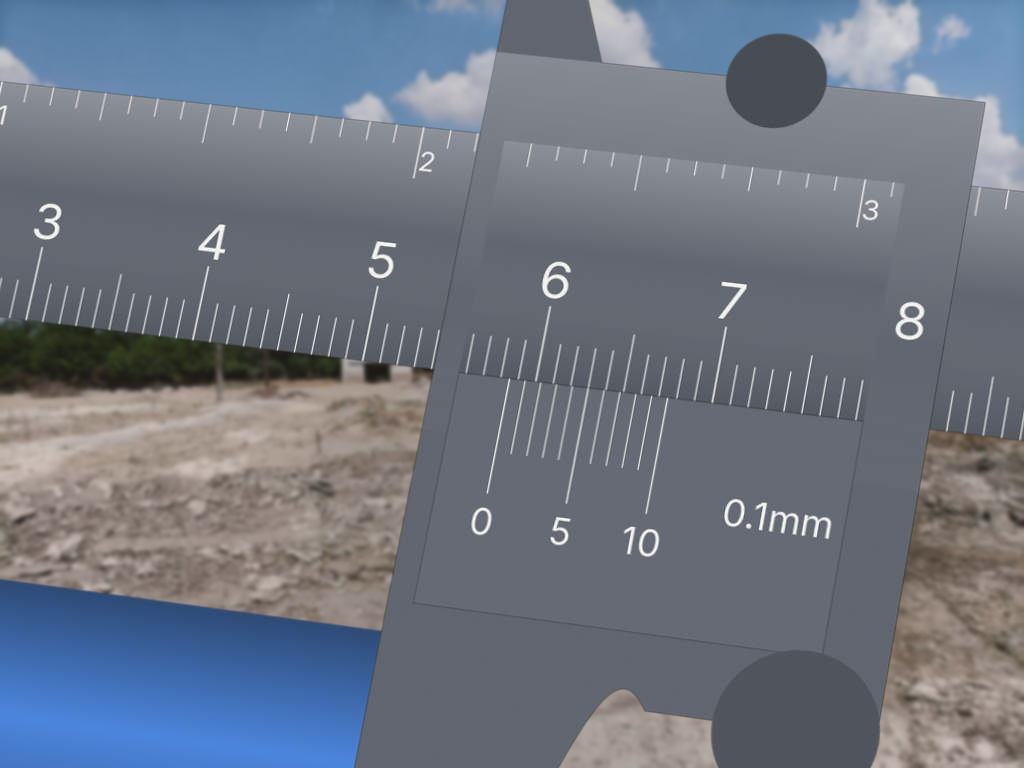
value=58.5 unit=mm
